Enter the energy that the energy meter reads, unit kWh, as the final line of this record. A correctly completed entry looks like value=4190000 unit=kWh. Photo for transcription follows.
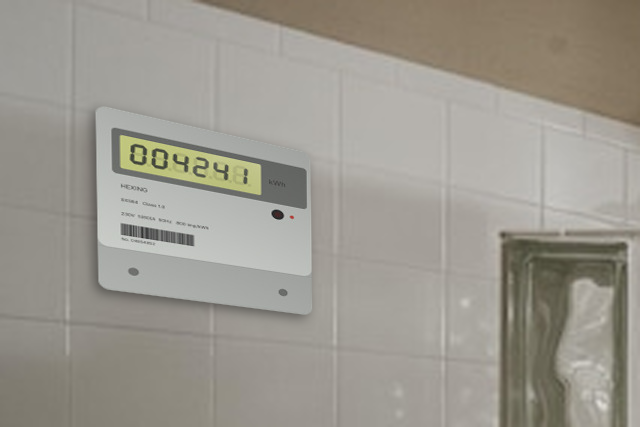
value=4241 unit=kWh
